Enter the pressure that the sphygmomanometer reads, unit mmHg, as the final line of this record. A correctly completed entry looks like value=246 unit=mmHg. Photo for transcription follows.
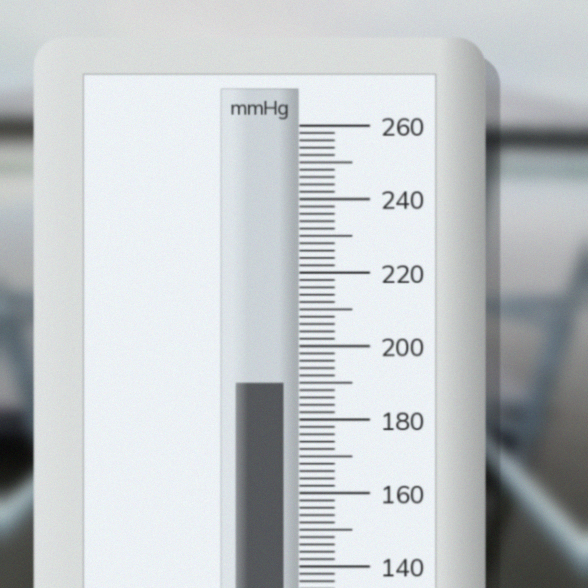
value=190 unit=mmHg
